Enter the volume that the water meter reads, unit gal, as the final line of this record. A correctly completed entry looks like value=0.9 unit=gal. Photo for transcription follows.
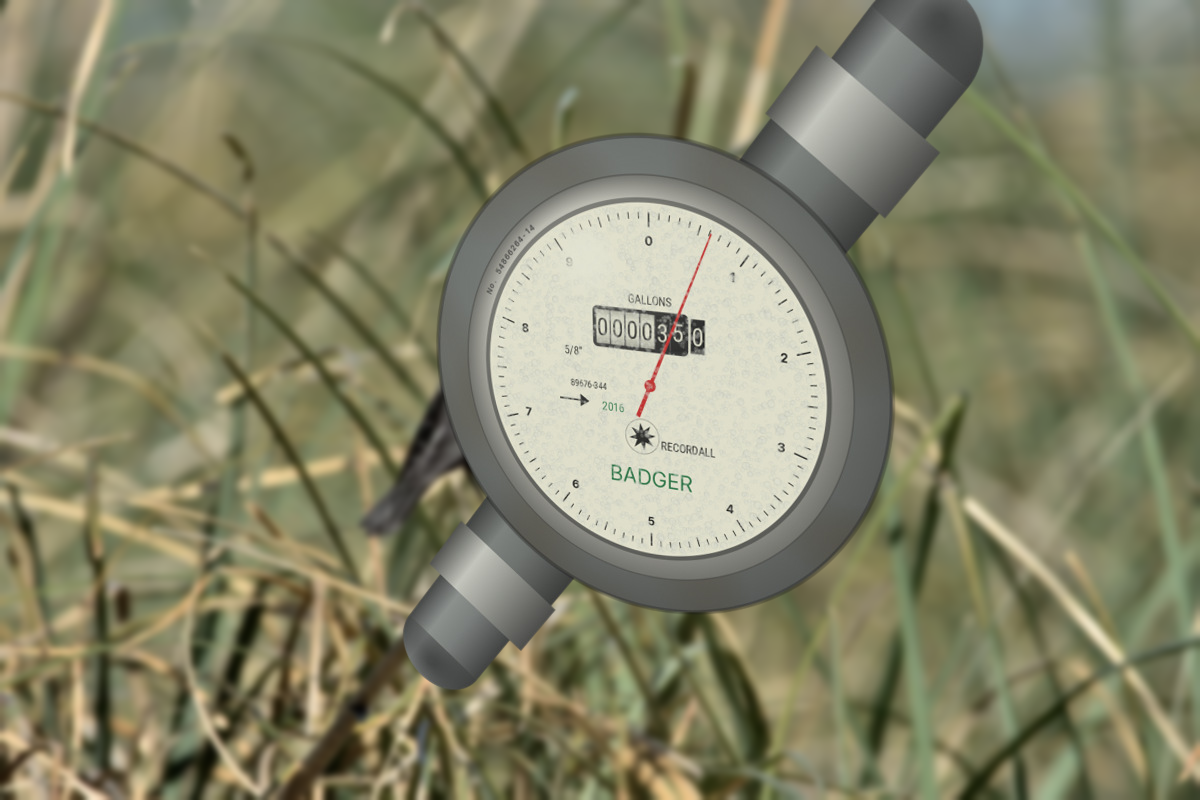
value=350.6 unit=gal
